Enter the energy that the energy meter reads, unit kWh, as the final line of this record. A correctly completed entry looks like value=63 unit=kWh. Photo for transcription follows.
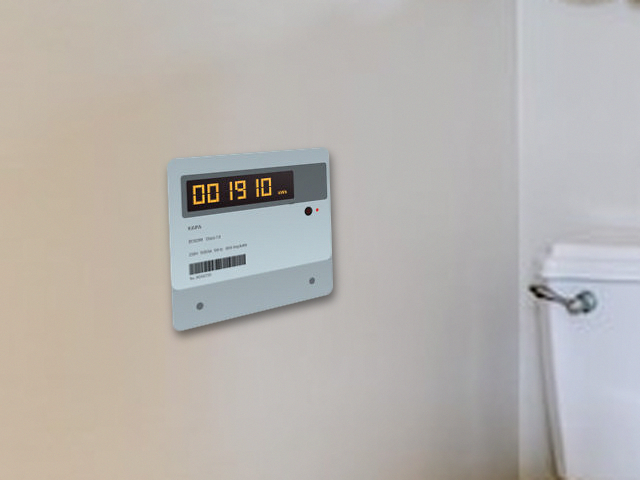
value=1910 unit=kWh
